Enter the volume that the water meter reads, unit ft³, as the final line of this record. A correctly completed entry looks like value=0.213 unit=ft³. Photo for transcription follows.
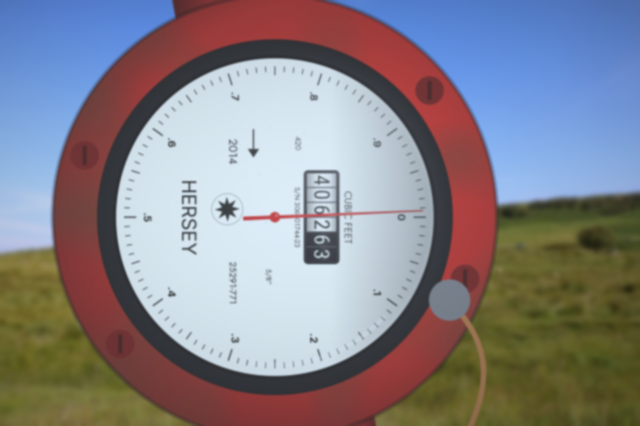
value=406262.99 unit=ft³
